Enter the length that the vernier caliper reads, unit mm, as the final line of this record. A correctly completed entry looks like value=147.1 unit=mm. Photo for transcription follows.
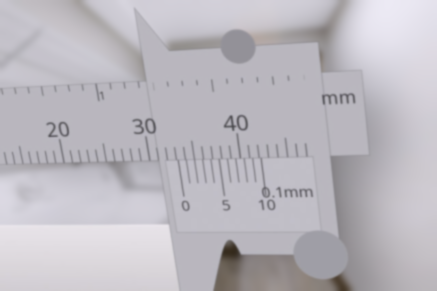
value=33.2 unit=mm
